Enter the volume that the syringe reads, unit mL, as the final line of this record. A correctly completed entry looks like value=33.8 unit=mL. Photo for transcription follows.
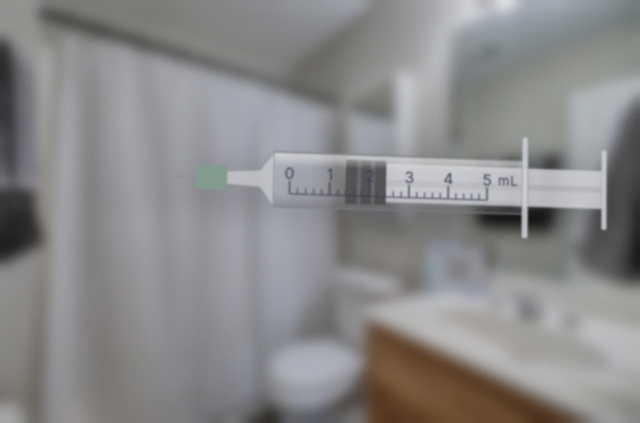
value=1.4 unit=mL
